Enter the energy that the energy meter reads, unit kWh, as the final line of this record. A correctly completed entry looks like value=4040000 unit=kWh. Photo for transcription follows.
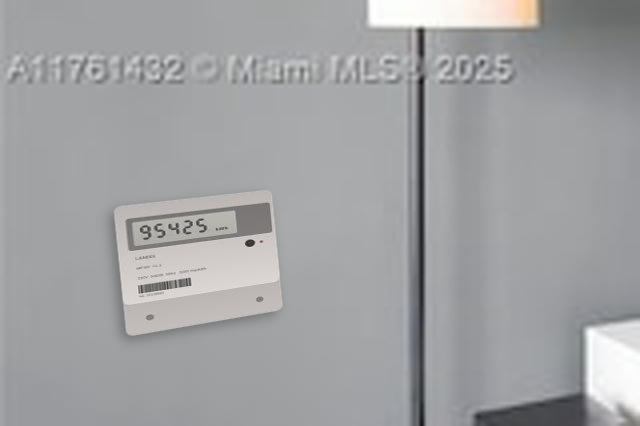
value=95425 unit=kWh
